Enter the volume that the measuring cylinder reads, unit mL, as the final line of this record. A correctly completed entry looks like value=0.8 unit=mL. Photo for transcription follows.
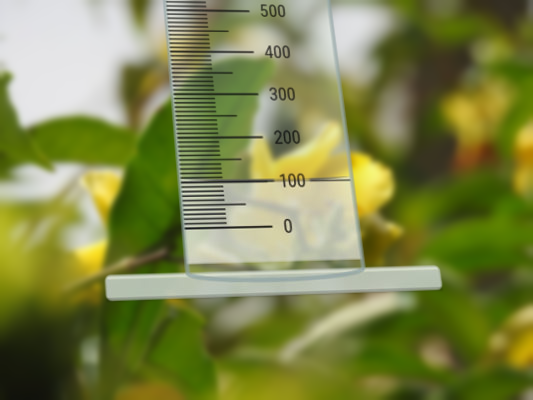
value=100 unit=mL
